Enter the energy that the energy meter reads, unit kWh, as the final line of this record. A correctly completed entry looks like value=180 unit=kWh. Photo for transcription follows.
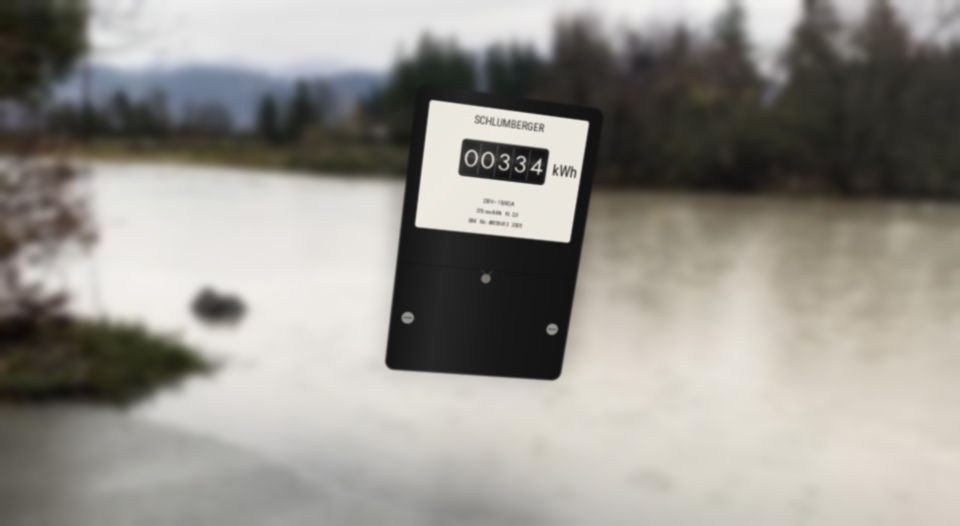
value=334 unit=kWh
